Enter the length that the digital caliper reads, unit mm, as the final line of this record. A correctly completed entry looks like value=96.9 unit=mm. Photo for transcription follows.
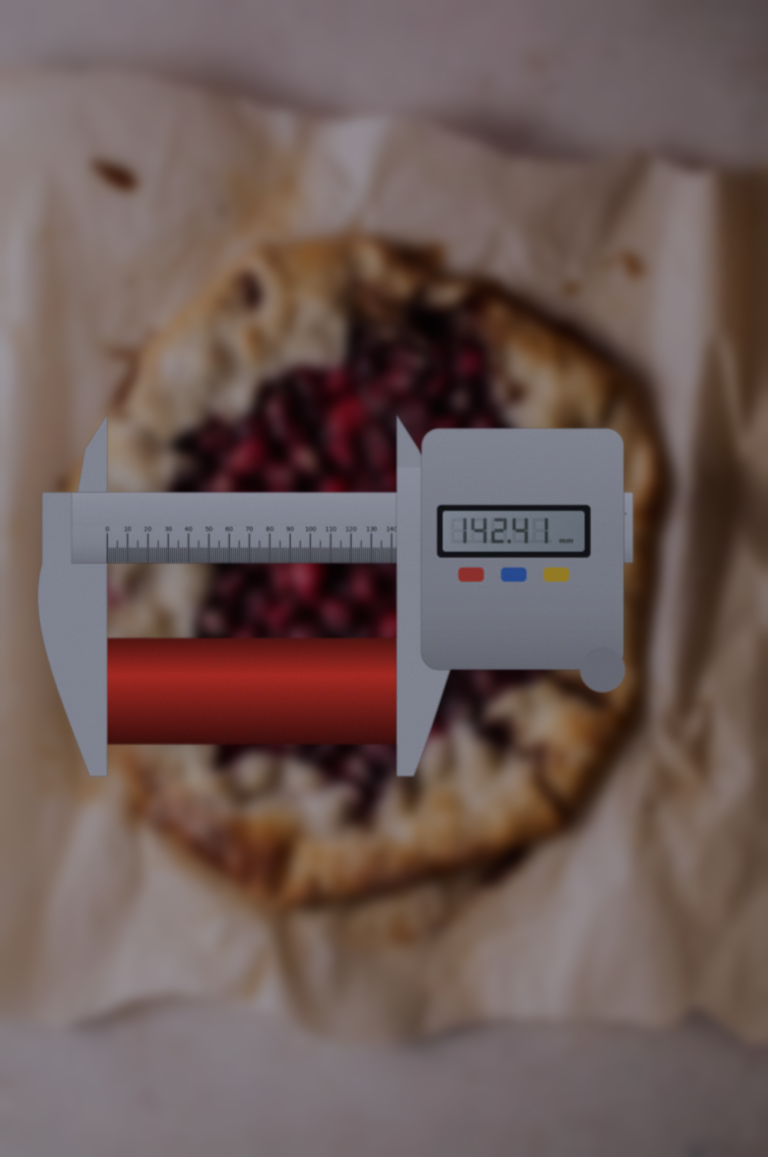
value=142.41 unit=mm
